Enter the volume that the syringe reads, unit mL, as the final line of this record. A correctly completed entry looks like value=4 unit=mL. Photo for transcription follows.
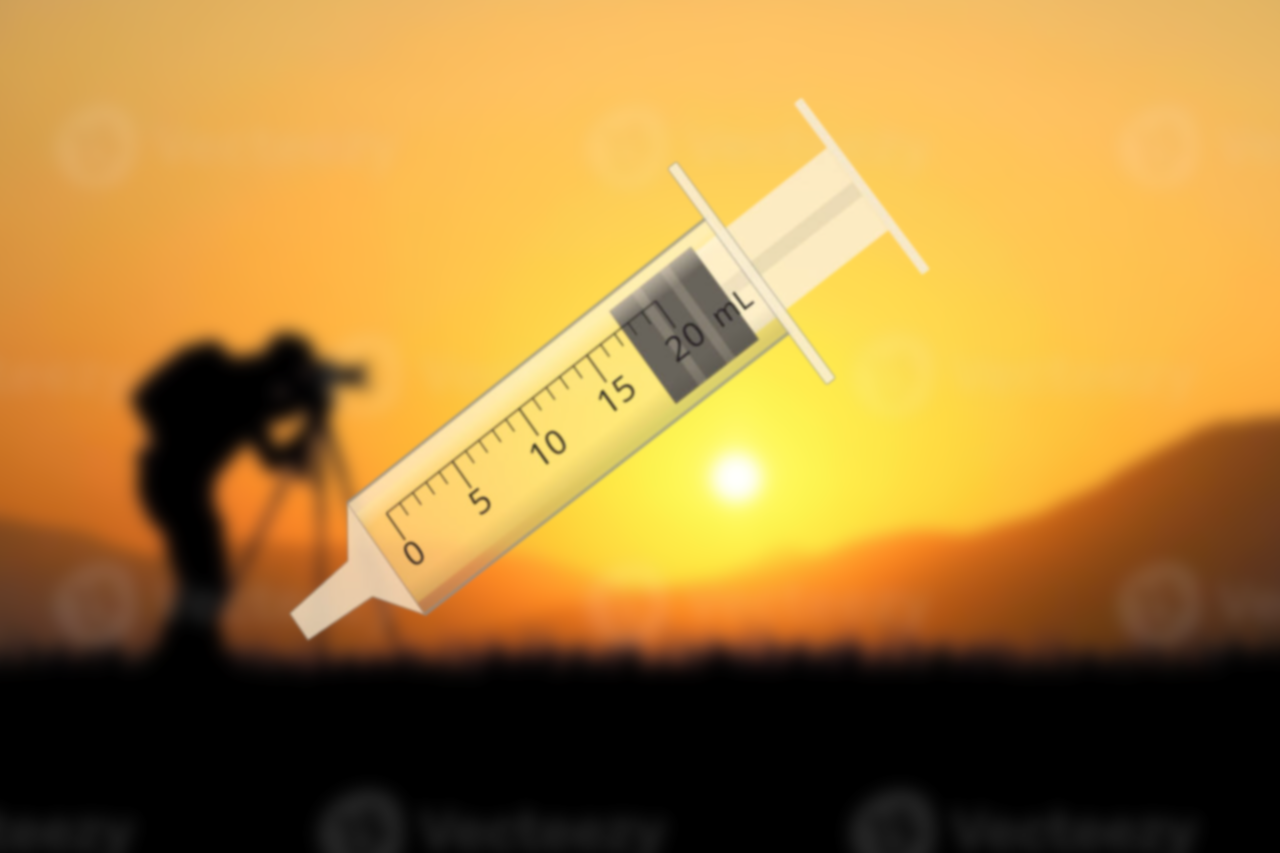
value=17.5 unit=mL
